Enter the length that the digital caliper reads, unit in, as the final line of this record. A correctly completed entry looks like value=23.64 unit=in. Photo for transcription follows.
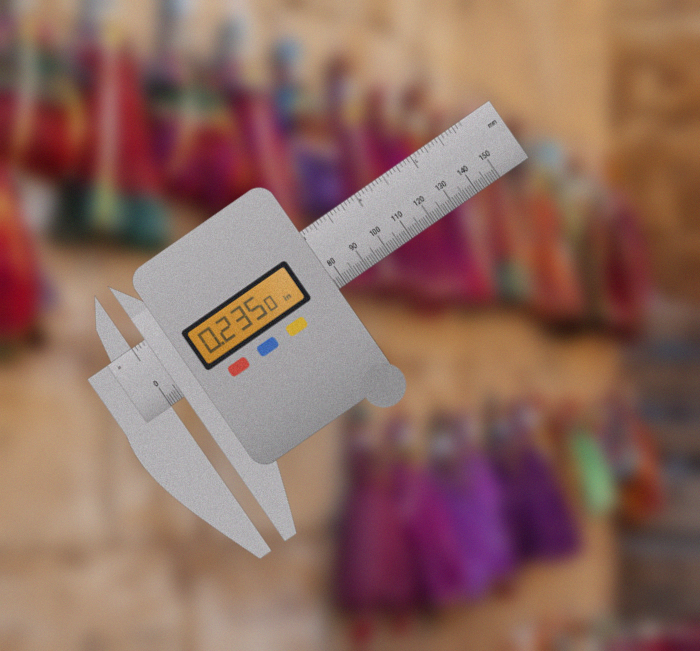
value=0.2350 unit=in
